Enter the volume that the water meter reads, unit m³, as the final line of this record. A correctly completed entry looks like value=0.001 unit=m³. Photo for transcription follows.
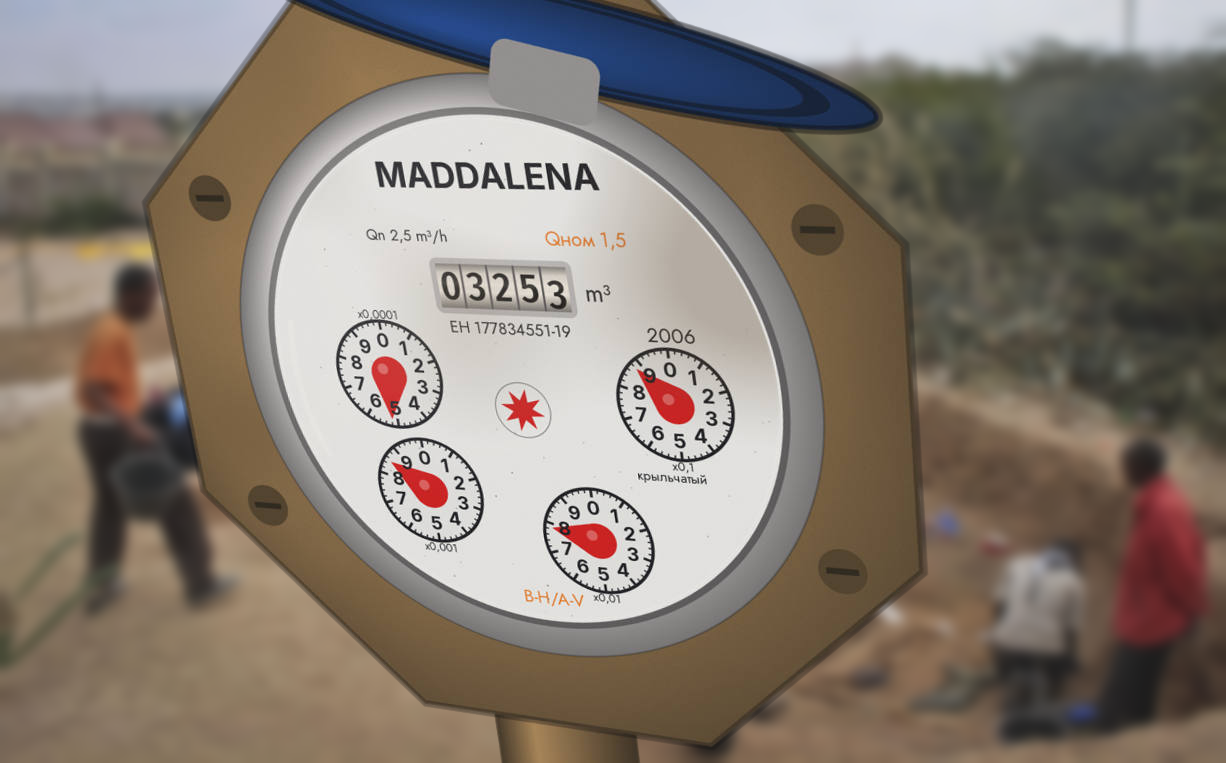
value=3252.8785 unit=m³
